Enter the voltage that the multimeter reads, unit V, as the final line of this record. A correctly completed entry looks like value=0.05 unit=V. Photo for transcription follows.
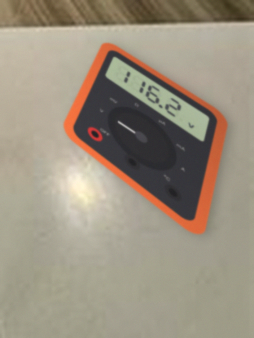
value=116.2 unit=V
